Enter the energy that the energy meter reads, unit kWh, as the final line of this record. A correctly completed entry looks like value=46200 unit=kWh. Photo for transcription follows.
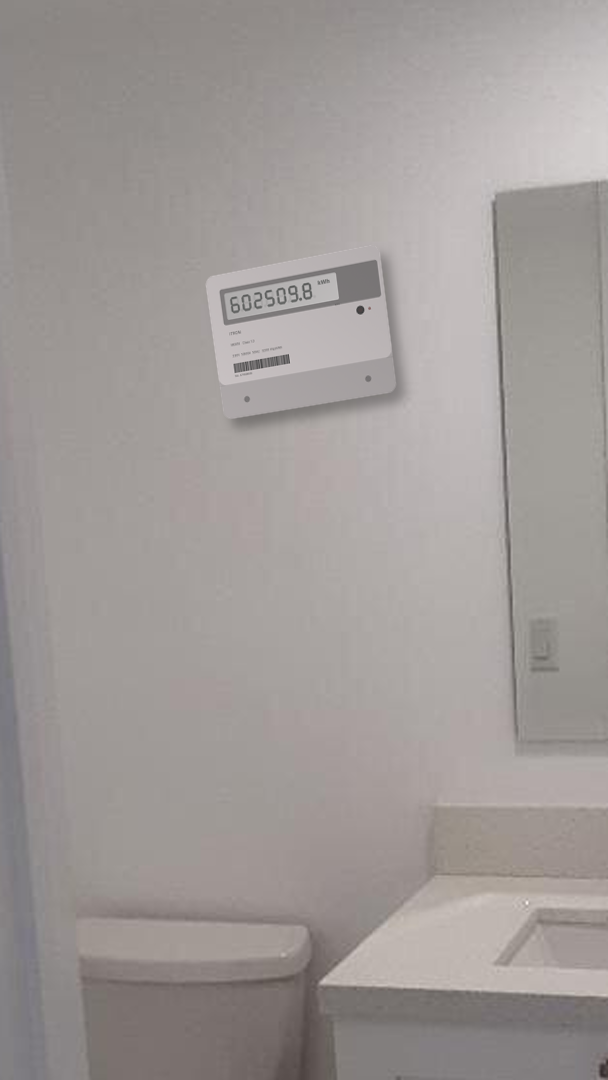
value=602509.8 unit=kWh
